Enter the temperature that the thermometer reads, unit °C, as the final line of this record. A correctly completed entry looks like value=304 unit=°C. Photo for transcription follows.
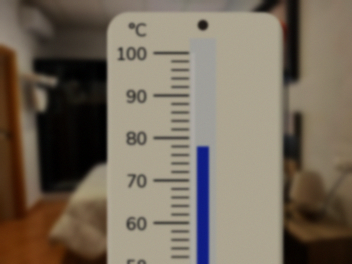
value=78 unit=°C
